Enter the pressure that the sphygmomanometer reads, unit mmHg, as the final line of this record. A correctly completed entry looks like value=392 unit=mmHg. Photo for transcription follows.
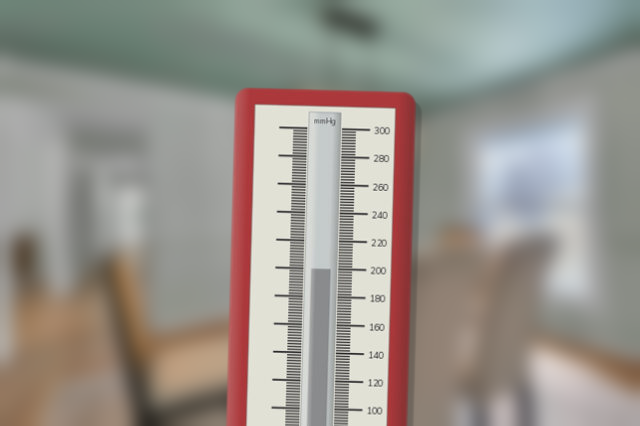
value=200 unit=mmHg
